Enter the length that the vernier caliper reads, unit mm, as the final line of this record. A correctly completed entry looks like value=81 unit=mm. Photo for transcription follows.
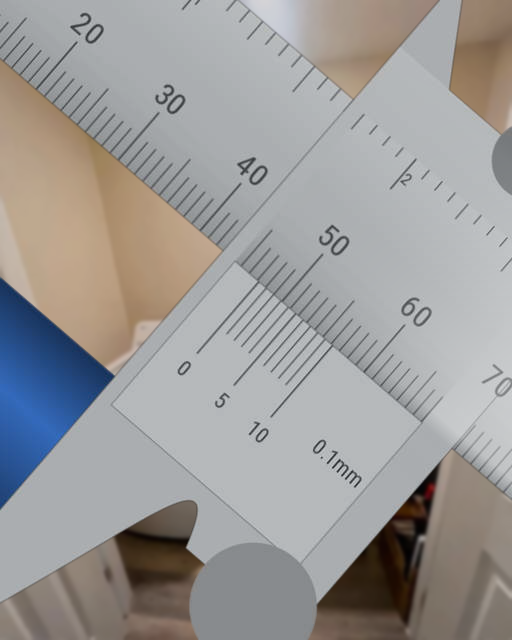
value=47.2 unit=mm
